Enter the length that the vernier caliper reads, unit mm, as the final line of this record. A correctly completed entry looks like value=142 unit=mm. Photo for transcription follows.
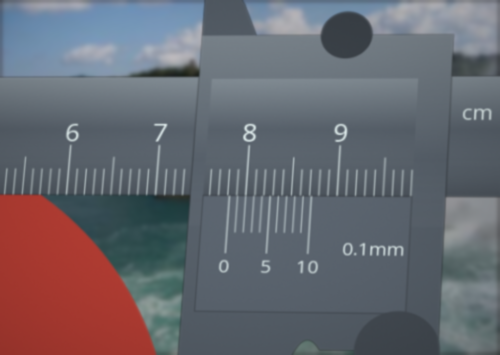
value=78.2 unit=mm
